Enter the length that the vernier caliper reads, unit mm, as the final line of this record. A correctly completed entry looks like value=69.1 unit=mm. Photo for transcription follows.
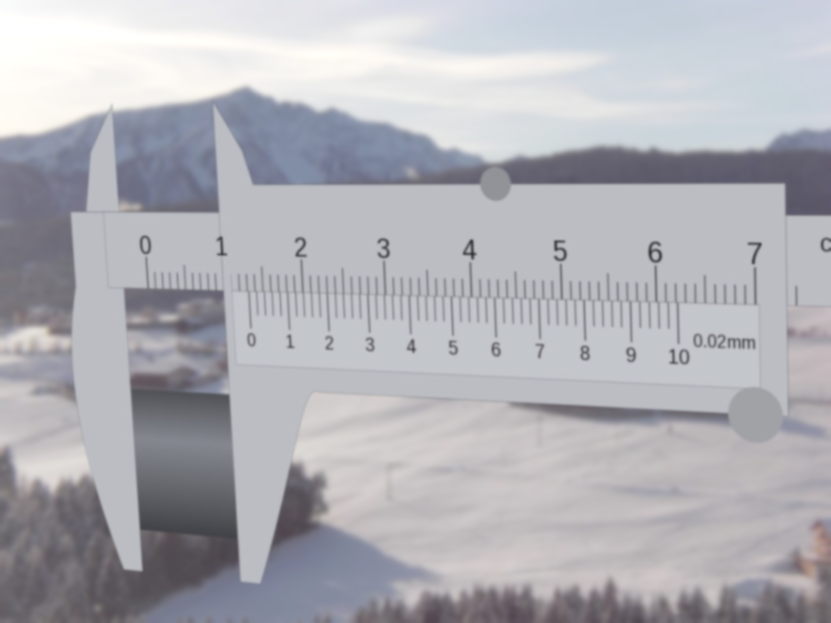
value=13.2 unit=mm
